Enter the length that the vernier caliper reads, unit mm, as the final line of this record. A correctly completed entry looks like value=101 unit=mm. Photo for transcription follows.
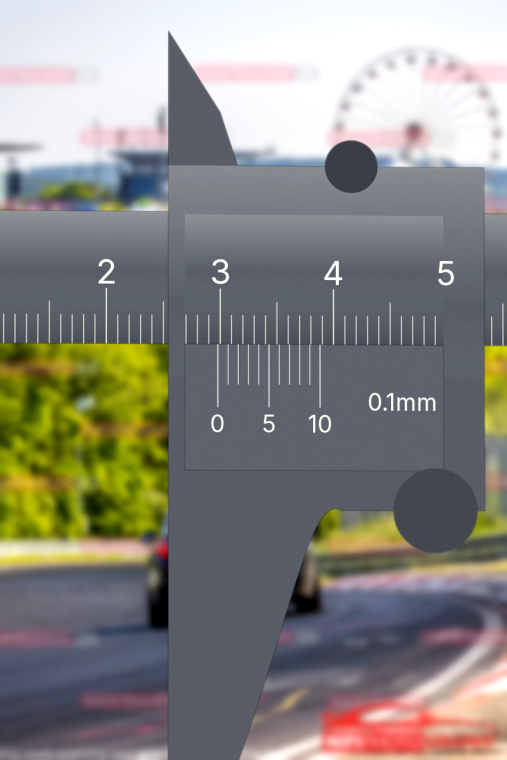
value=29.8 unit=mm
